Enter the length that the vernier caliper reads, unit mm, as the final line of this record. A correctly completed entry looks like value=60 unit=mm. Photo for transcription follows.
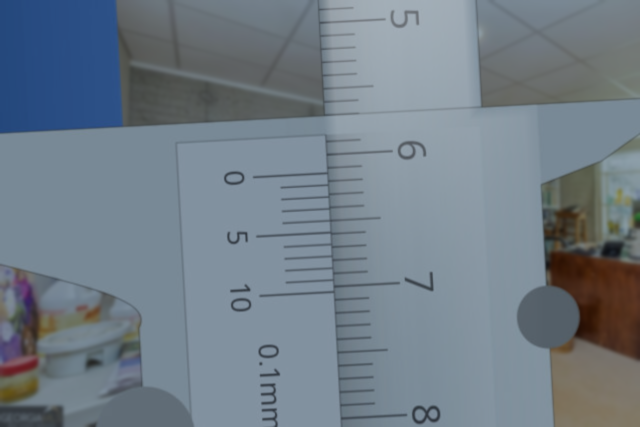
value=61.4 unit=mm
